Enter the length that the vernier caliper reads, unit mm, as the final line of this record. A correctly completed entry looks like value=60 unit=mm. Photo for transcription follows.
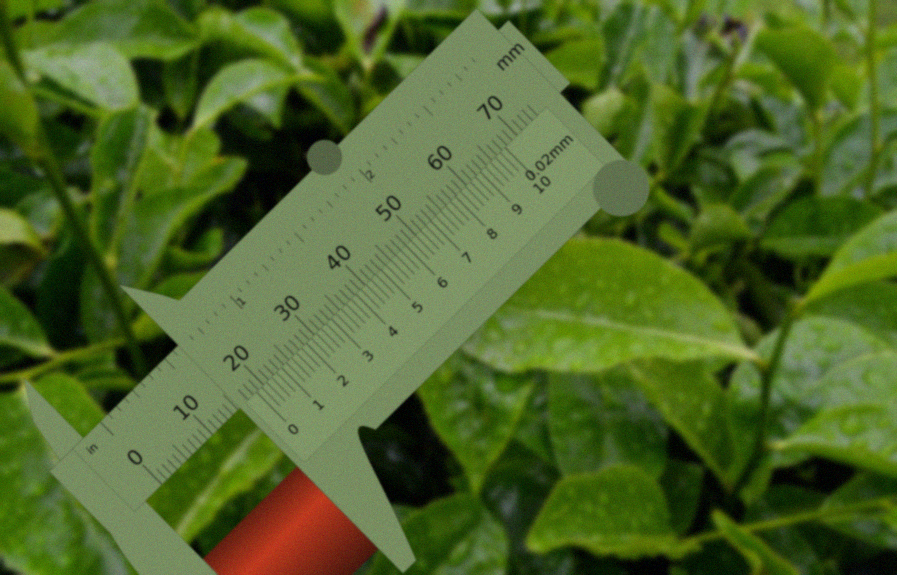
value=18.6 unit=mm
